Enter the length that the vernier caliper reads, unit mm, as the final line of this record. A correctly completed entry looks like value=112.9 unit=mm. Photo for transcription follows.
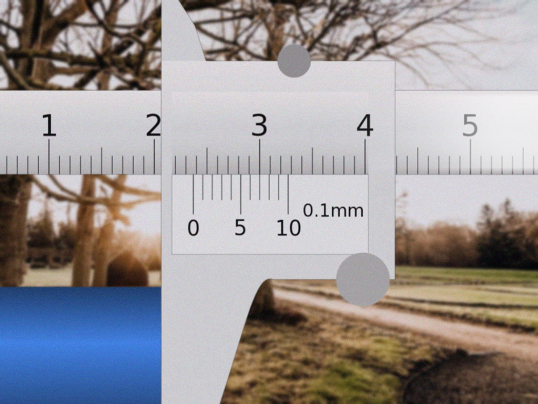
value=23.7 unit=mm
